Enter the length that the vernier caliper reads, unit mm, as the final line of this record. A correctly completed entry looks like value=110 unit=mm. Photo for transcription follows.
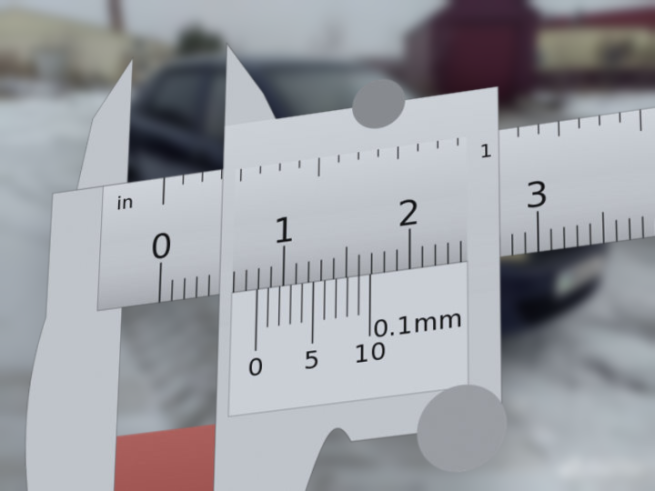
value=7.9 unit=mm
